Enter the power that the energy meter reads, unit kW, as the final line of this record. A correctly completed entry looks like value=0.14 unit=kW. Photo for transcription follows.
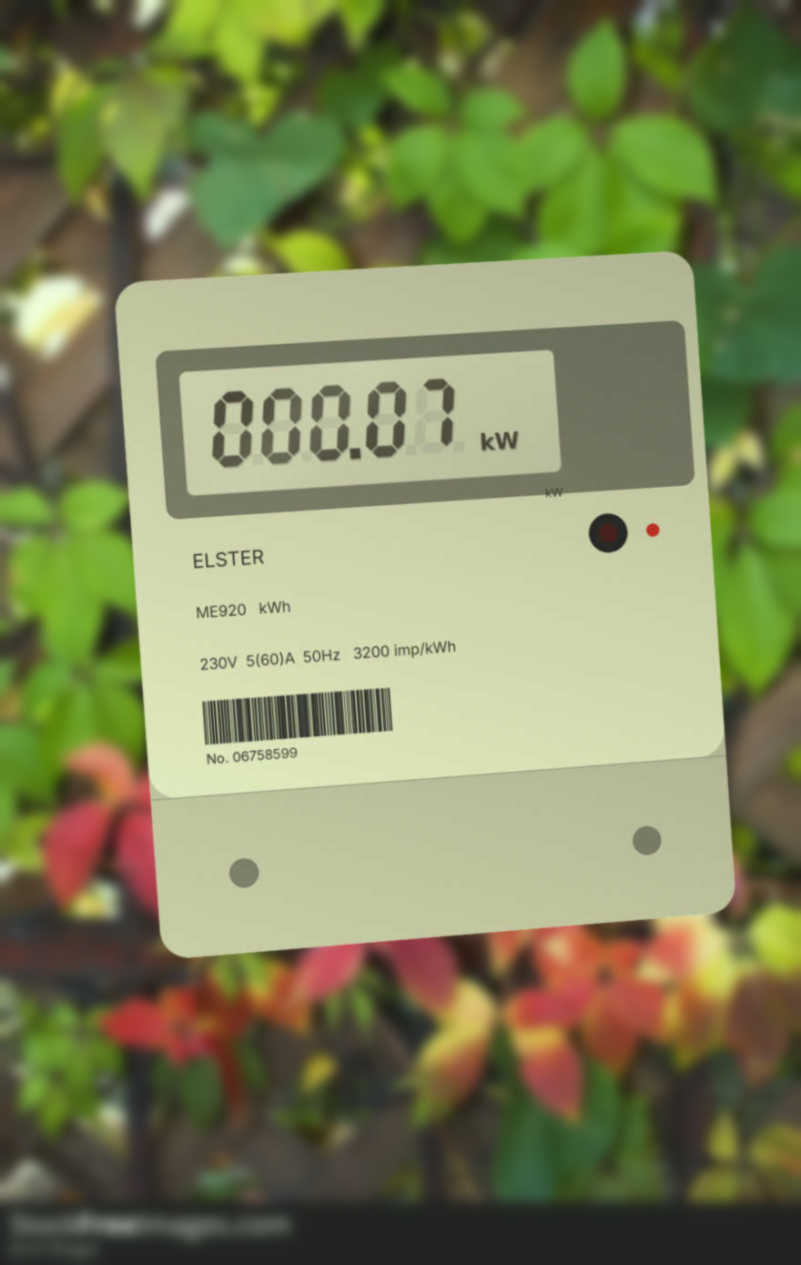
value=0.07 unit=kW
